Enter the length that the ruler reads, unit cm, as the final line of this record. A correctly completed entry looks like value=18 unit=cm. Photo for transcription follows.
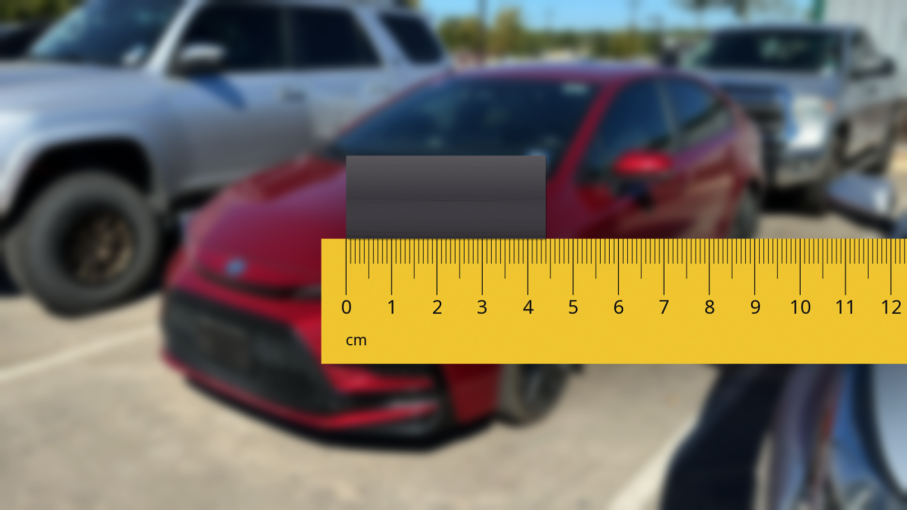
value=4.4 unit=cm
